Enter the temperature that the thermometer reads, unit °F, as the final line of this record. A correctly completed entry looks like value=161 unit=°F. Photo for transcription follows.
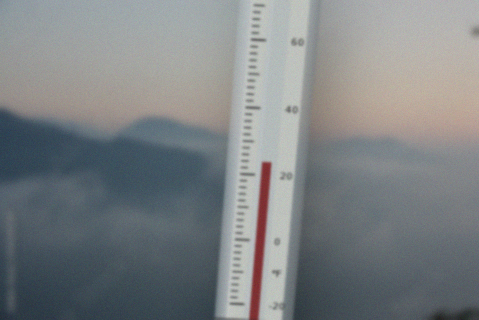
value=24 unit=°F
